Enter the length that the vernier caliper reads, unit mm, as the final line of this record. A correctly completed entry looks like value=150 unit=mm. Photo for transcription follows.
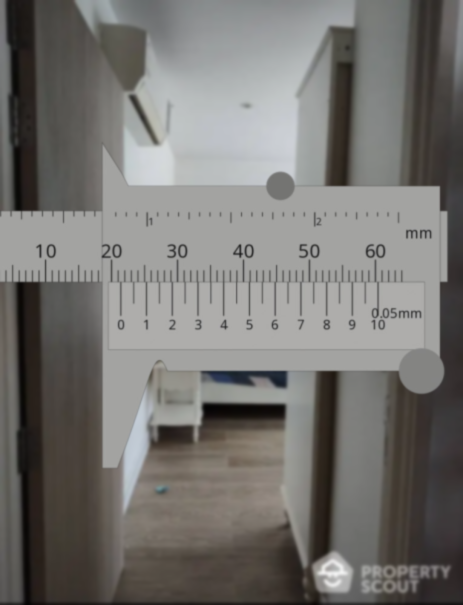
value=21.4 unit=mm
